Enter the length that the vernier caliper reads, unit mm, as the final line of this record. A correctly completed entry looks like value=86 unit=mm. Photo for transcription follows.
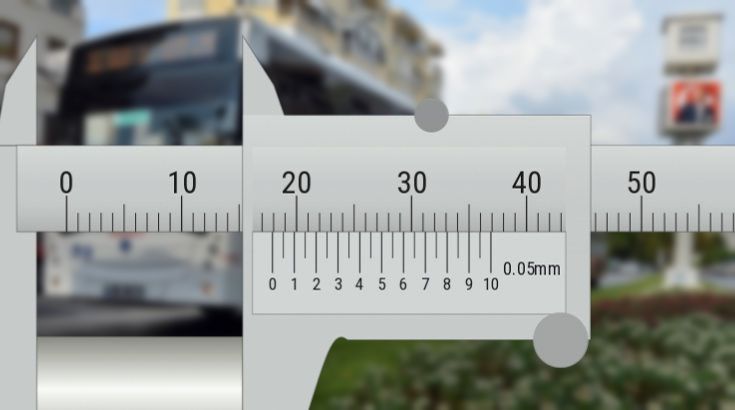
value=17.9 unit=mm
